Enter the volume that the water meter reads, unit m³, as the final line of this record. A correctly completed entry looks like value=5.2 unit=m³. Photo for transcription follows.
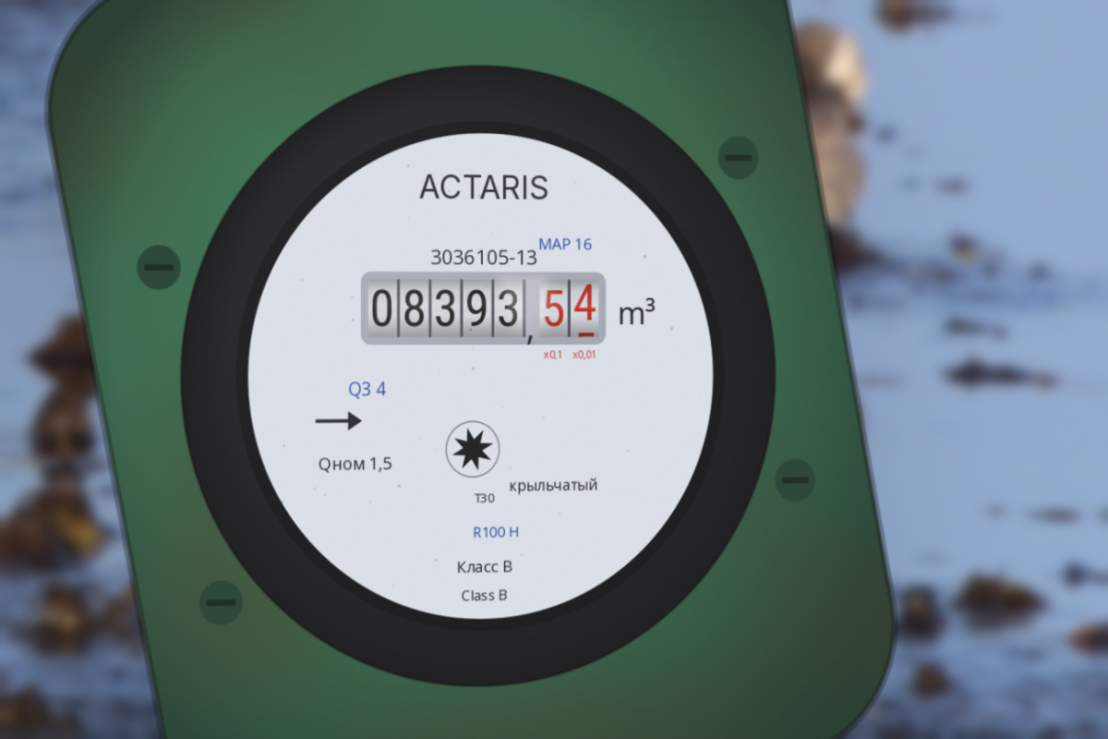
value=8393.54 unit=m³
